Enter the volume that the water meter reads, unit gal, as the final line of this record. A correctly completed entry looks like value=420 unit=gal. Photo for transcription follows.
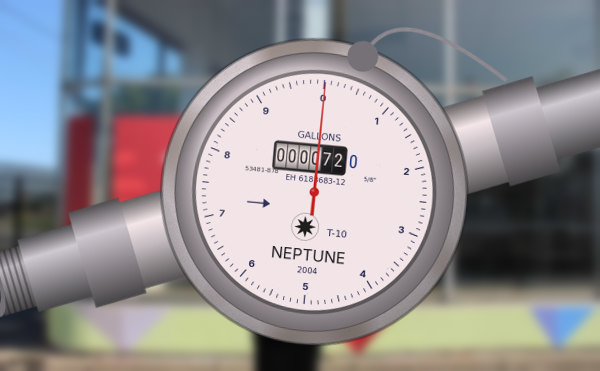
value=720.0 unit=gal
